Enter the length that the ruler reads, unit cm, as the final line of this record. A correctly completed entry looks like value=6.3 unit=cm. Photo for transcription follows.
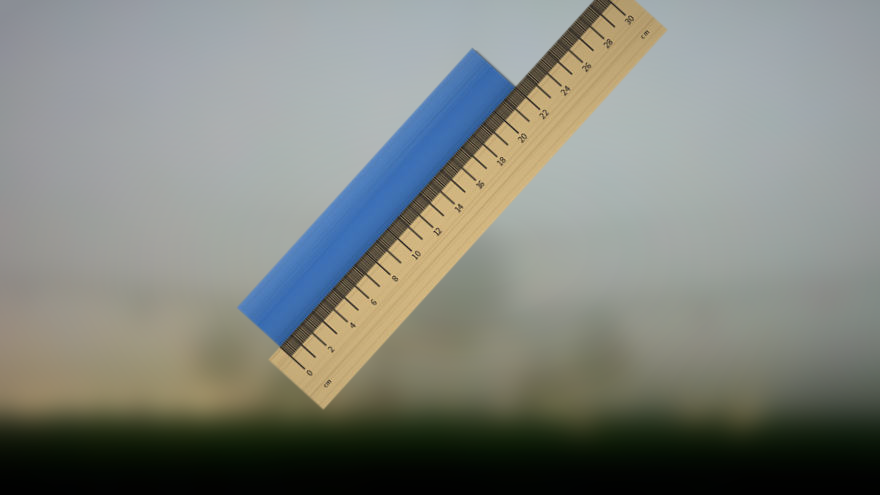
value=22 unit=cm
